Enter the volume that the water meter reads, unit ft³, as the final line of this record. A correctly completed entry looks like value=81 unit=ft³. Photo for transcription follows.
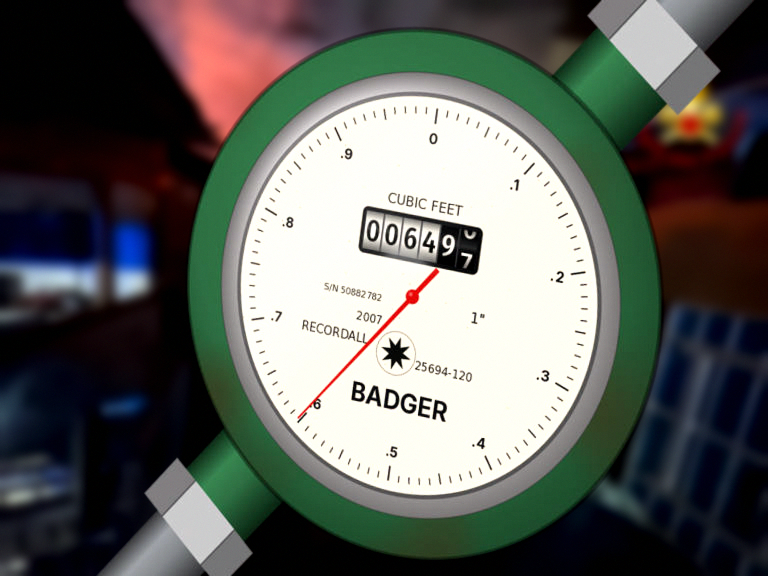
value=6496.60 unit=ft³
